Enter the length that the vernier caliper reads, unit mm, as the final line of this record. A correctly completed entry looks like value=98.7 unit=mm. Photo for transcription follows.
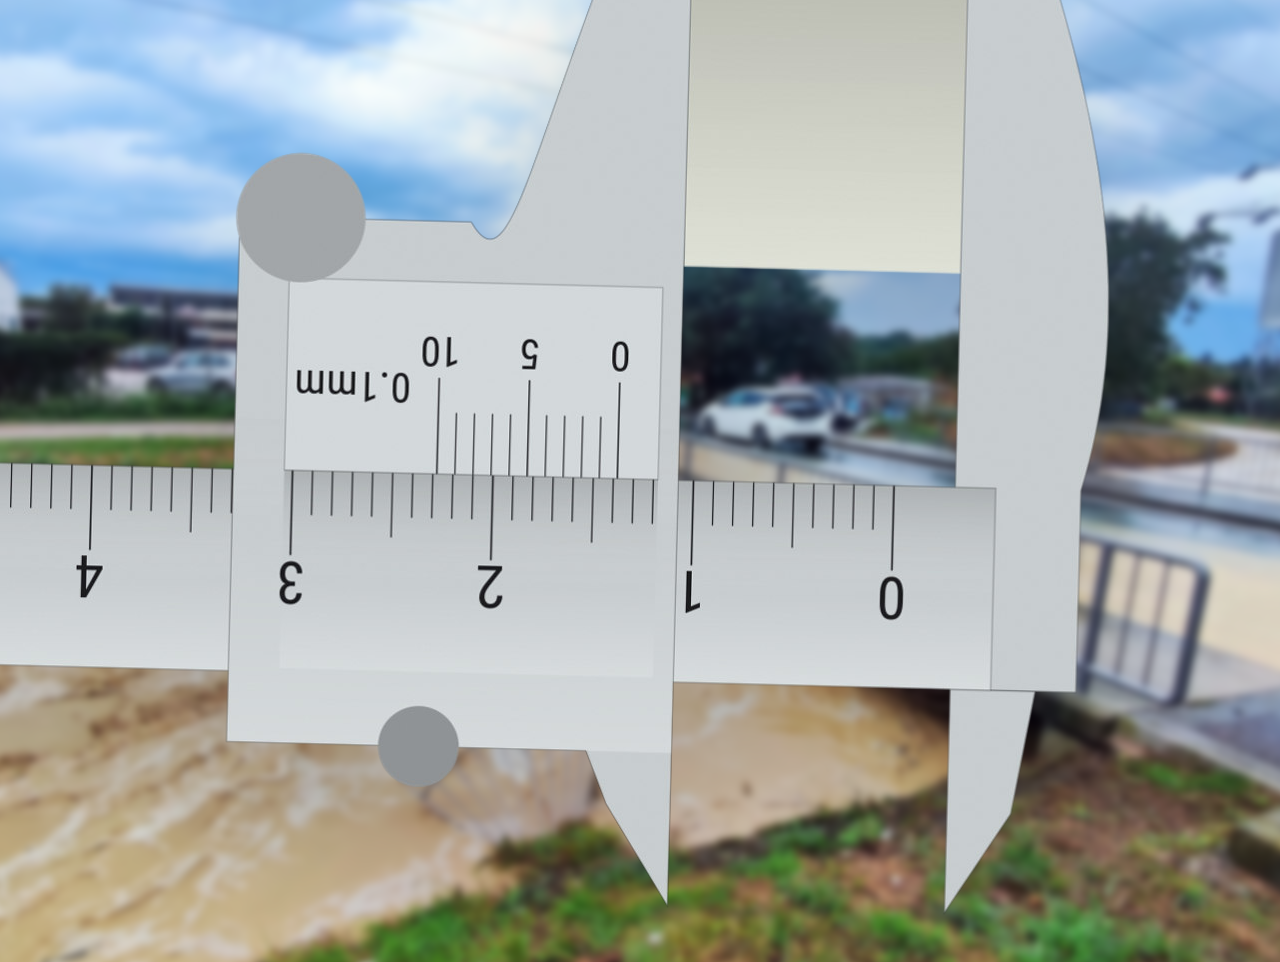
value=13.8 unit=mm
